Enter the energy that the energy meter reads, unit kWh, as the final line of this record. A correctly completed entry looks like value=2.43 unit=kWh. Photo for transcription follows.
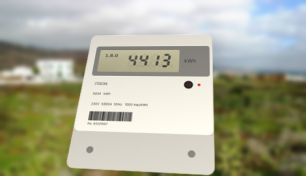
value=4413 unit=kWh
